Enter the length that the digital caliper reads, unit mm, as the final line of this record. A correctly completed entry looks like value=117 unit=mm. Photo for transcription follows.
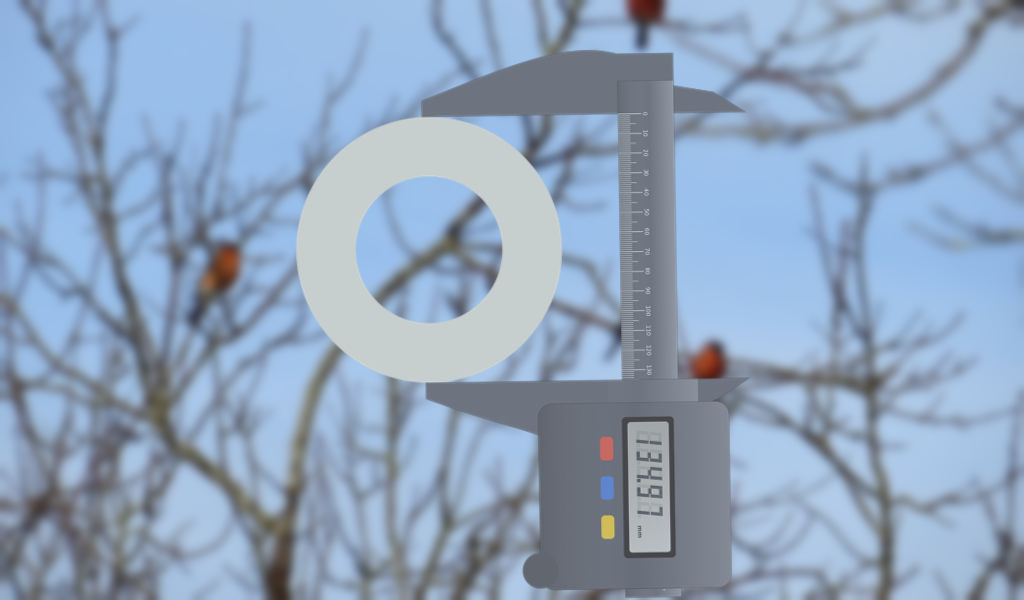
value=134.97 unit=mm
